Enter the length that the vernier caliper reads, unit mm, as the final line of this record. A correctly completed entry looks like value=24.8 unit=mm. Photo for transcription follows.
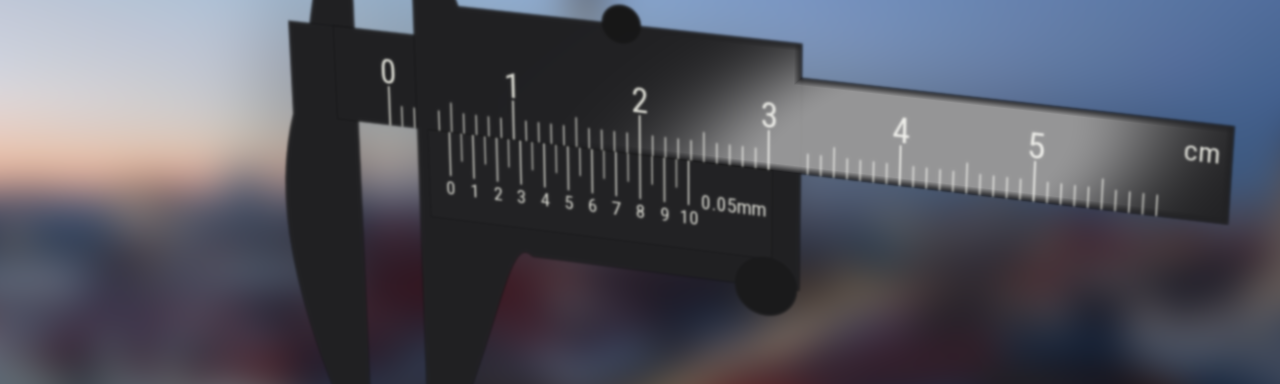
value=4.8 unit=mm
